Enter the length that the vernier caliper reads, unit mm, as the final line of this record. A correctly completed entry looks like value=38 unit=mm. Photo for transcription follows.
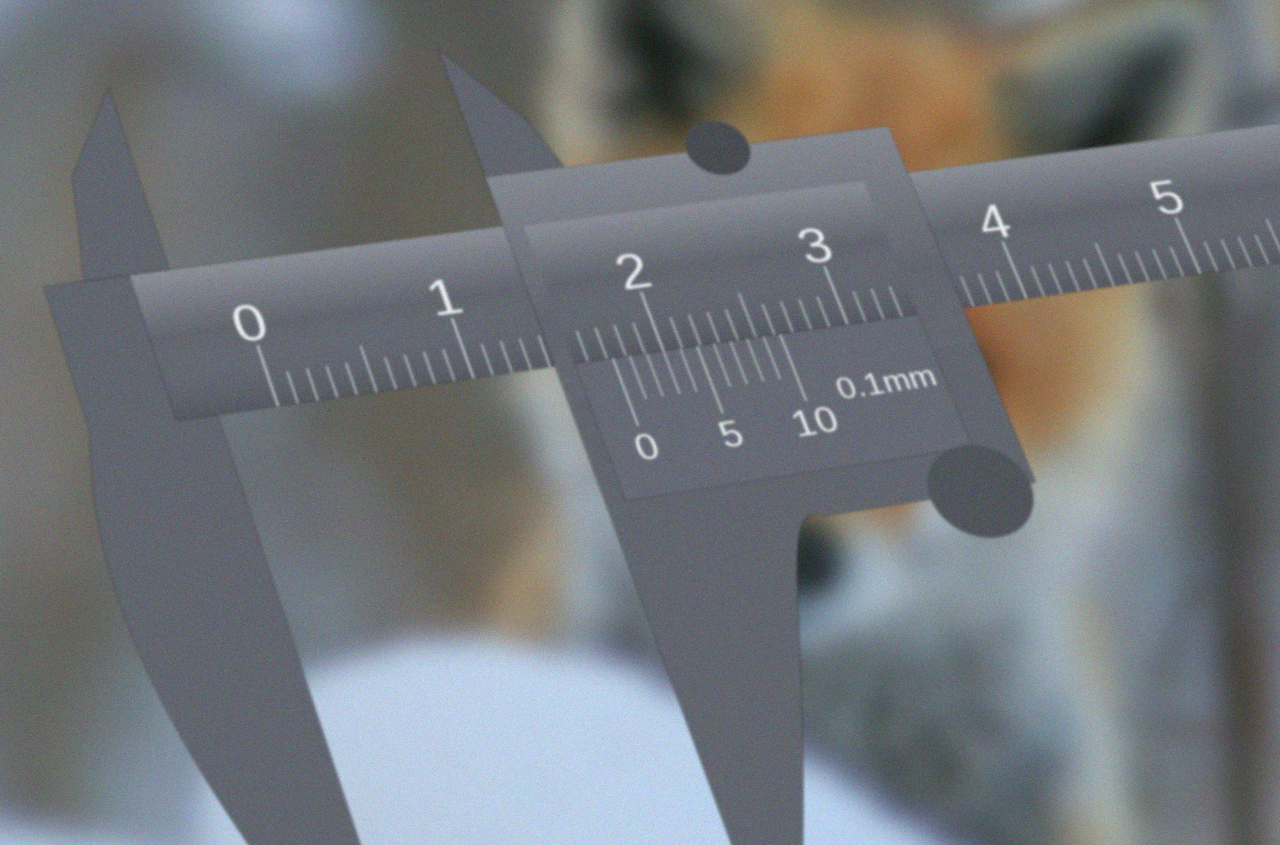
value=17.3 unit=mm
